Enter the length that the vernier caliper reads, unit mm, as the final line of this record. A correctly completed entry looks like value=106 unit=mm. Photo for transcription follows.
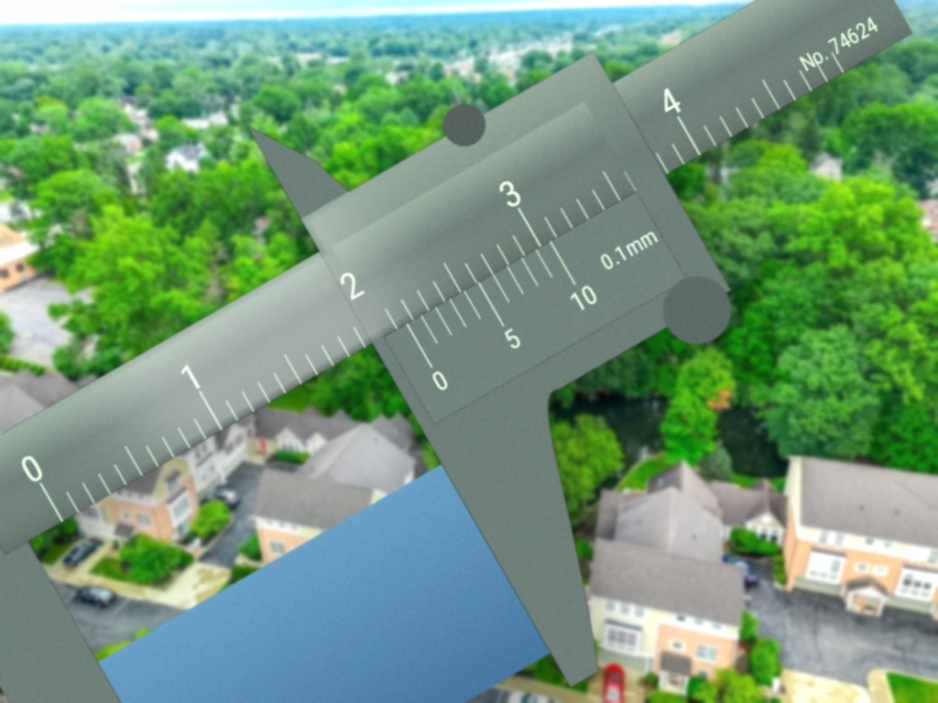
value=21.6 unit=mm
